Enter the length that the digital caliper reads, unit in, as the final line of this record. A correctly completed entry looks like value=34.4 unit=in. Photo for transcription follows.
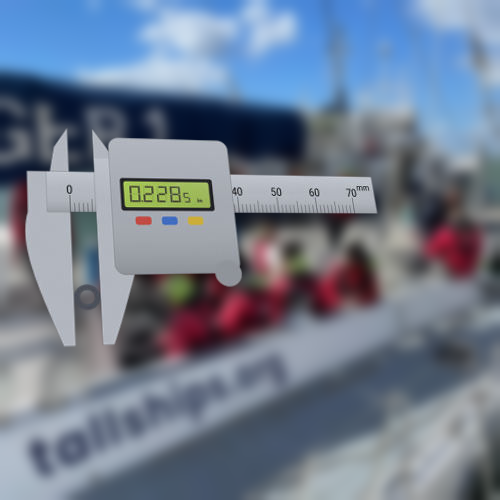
value=0.2285 unit=in
